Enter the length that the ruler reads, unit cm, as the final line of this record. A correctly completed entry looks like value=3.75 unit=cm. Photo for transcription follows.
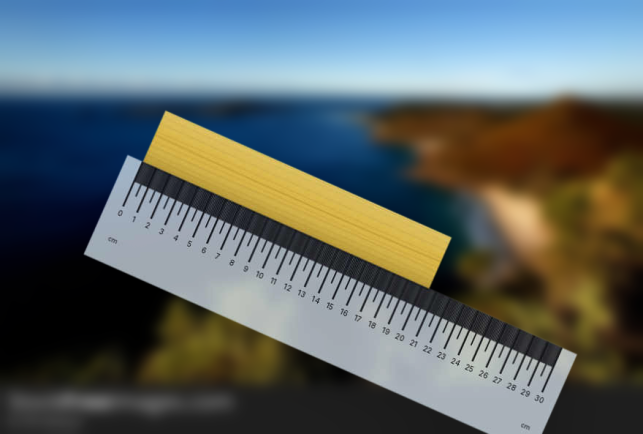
value=20.5 unit=cm
